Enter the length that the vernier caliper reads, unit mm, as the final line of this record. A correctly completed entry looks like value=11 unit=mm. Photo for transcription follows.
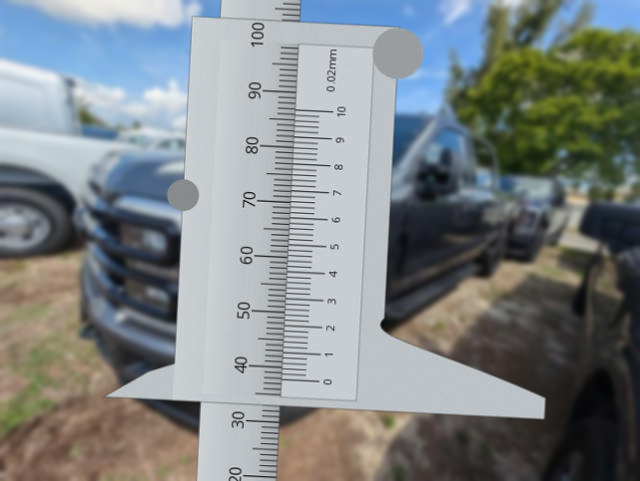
value=37.8 unit=mm
